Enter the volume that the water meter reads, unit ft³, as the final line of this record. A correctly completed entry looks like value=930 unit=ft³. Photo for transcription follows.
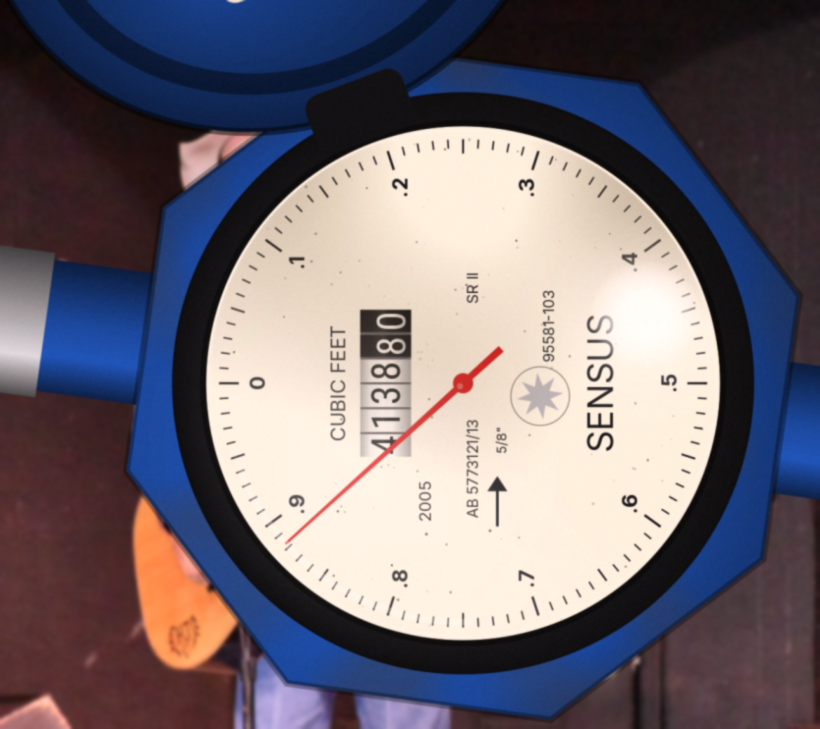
value=413879.88 unit=ft³
